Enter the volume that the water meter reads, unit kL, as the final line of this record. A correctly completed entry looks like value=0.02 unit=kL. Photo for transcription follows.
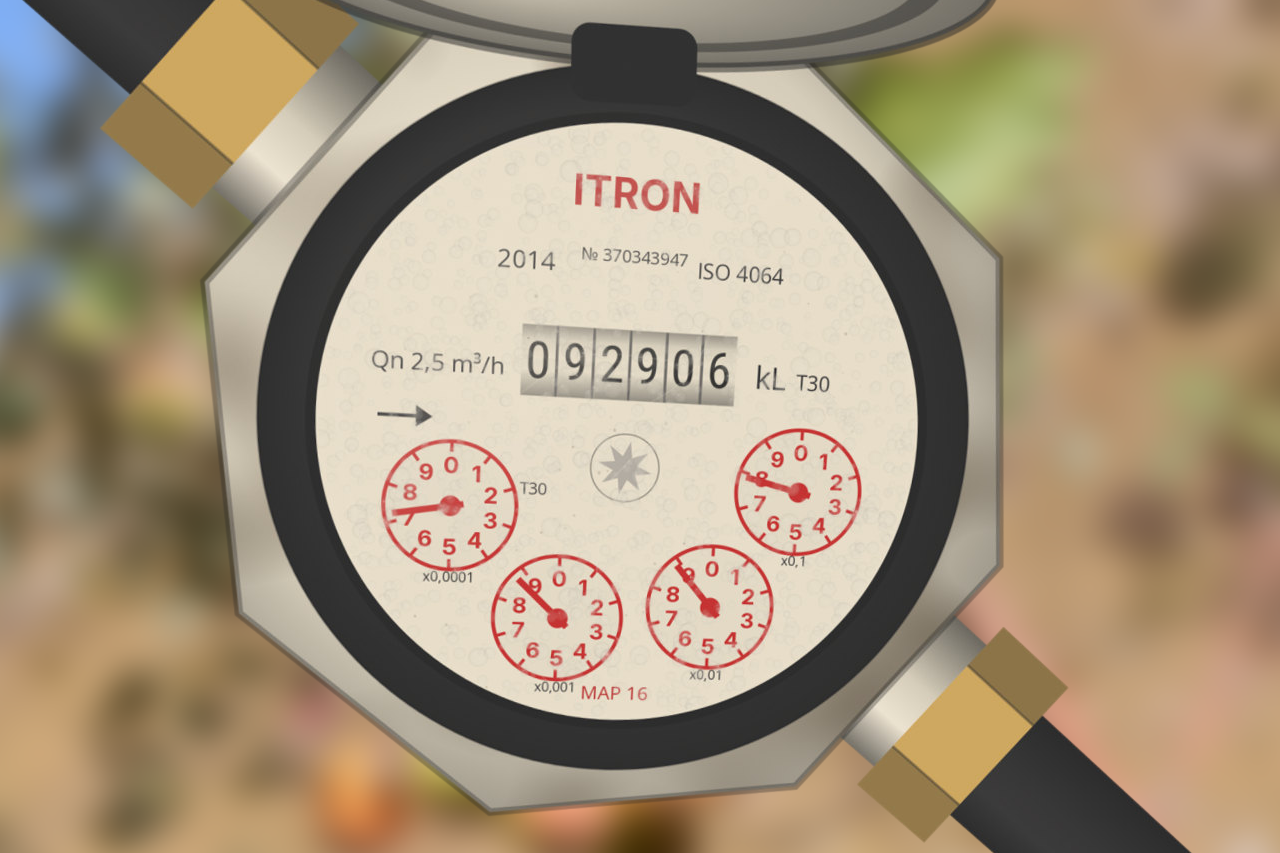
value=92906.7887 unit=kL
